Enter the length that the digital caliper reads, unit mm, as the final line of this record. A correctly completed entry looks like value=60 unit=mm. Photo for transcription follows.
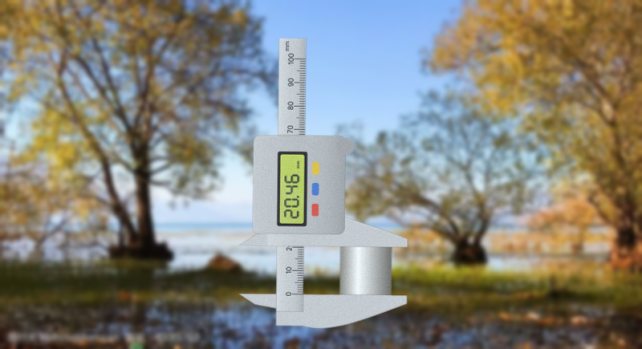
value=20.46 unit=mm
